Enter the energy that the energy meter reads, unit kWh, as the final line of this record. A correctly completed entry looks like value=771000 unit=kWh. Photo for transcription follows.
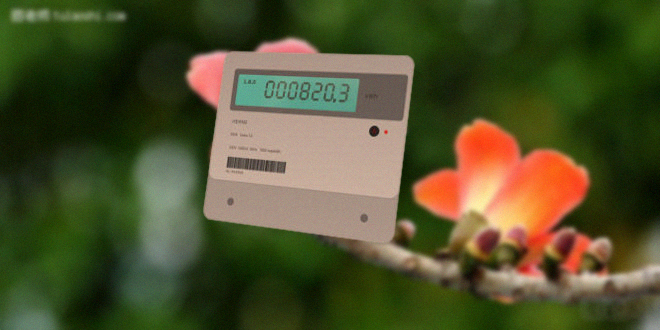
value=820.3 unit=kWh
